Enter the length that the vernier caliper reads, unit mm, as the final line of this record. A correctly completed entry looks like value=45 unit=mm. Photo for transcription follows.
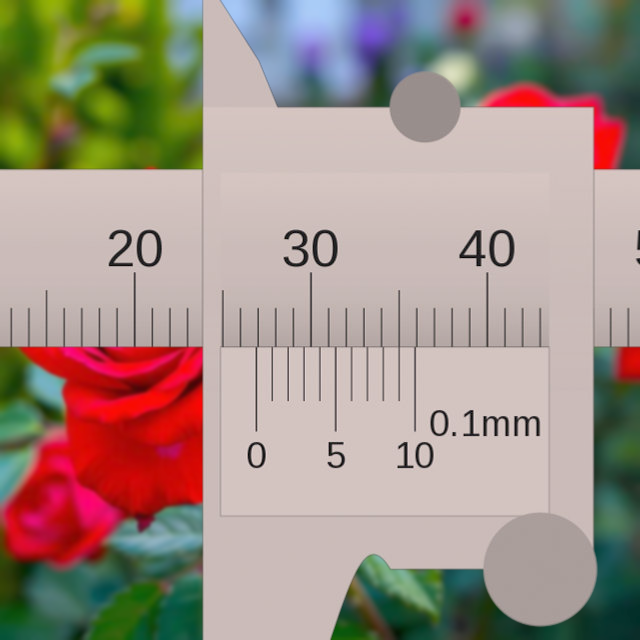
value=26.9 unit=mm
